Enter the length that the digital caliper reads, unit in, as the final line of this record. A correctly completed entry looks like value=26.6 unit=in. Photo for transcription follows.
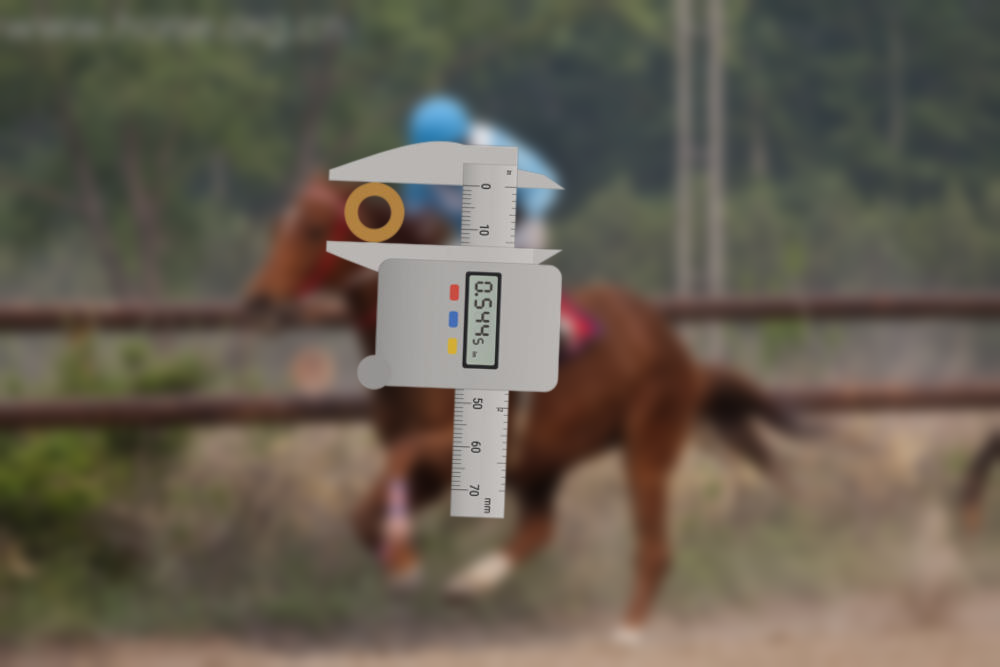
value=0.5445 unit=in
